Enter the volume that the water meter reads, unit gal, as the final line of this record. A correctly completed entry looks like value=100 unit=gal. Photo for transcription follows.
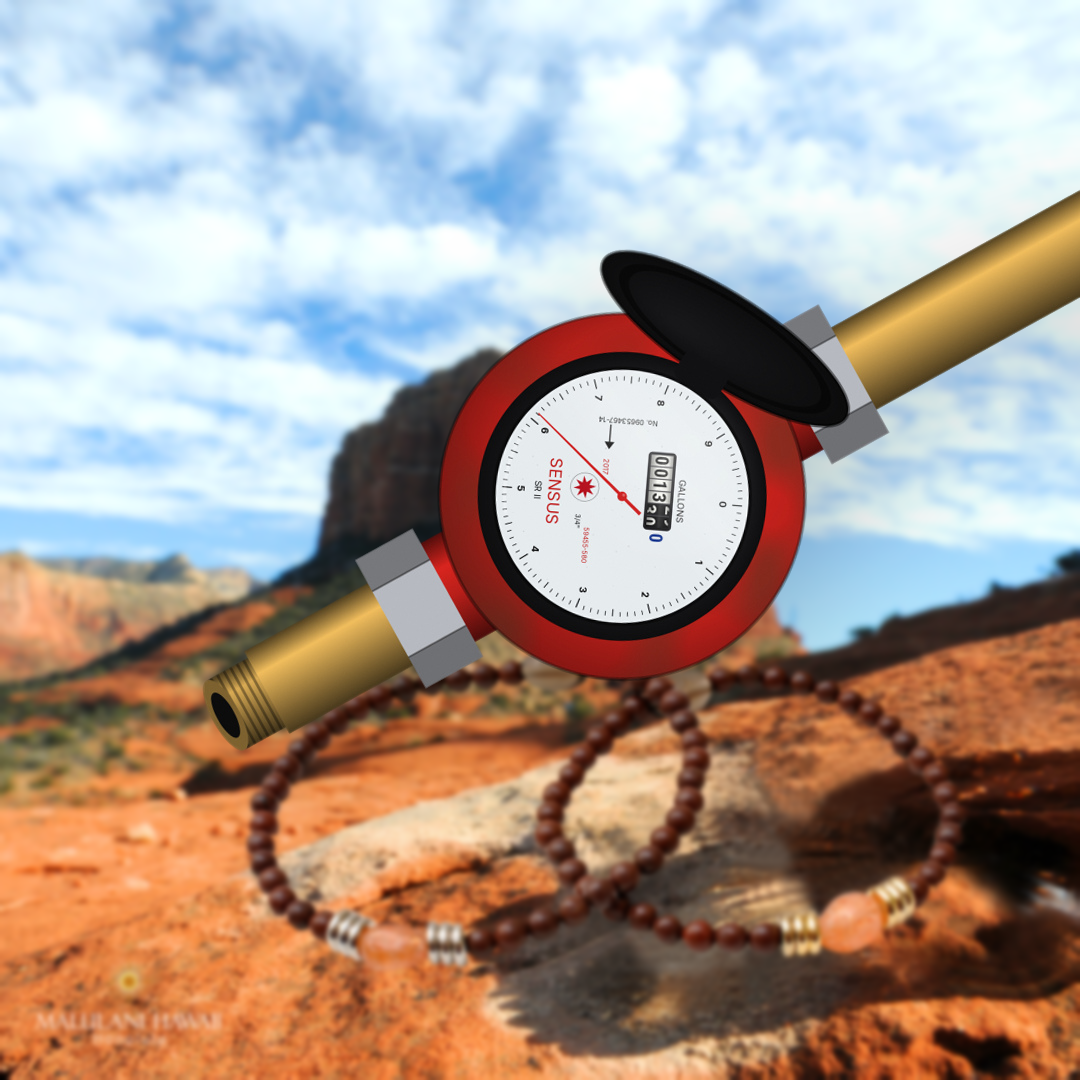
value=13296.1 unit=gal
